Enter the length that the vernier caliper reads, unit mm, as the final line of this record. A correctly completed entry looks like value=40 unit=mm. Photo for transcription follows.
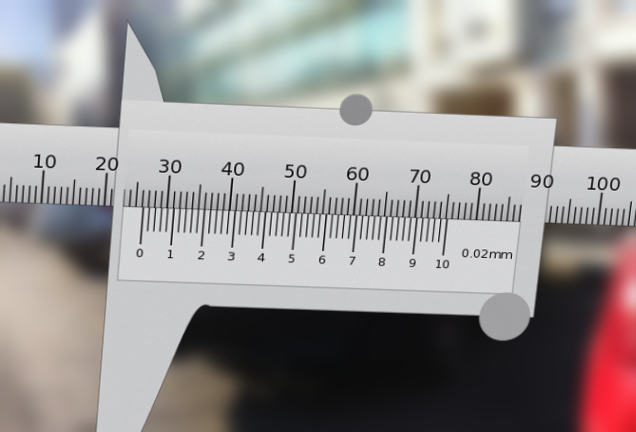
value=26.2 unit=mm
